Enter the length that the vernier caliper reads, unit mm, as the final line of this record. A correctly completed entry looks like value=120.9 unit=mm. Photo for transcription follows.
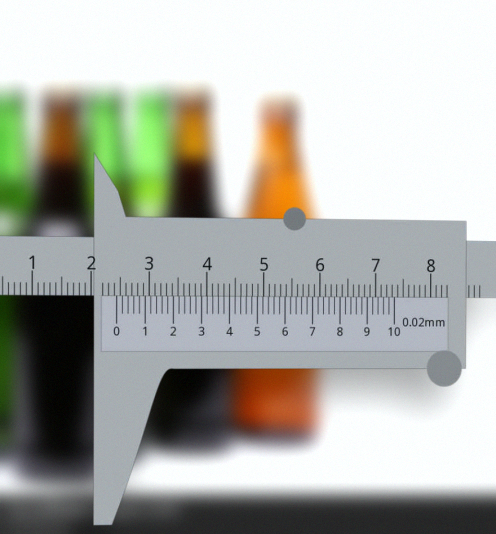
value=24.4 unit=mm
